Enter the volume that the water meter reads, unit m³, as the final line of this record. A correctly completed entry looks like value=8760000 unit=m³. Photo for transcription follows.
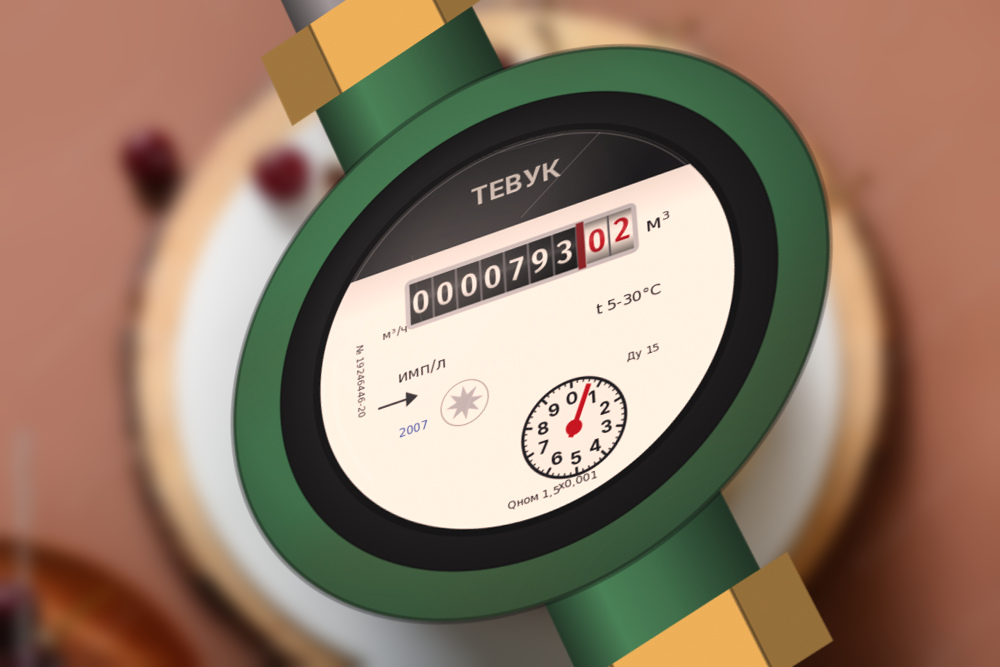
value=793.020 unit=m³
